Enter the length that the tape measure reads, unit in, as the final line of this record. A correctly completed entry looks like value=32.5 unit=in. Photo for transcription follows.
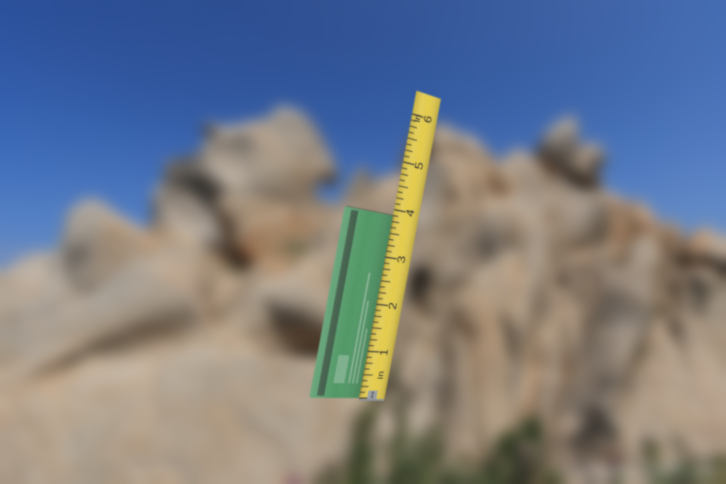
value=3.875 unit=in
